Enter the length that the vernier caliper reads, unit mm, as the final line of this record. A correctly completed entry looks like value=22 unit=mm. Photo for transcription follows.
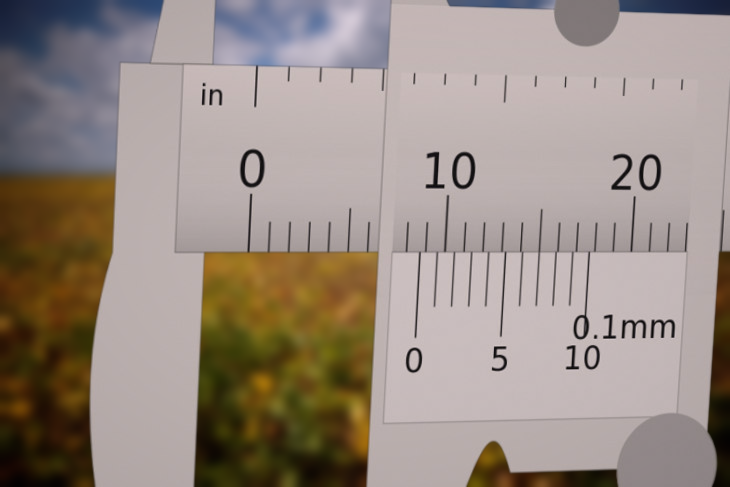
value=8.7 unit=mm
